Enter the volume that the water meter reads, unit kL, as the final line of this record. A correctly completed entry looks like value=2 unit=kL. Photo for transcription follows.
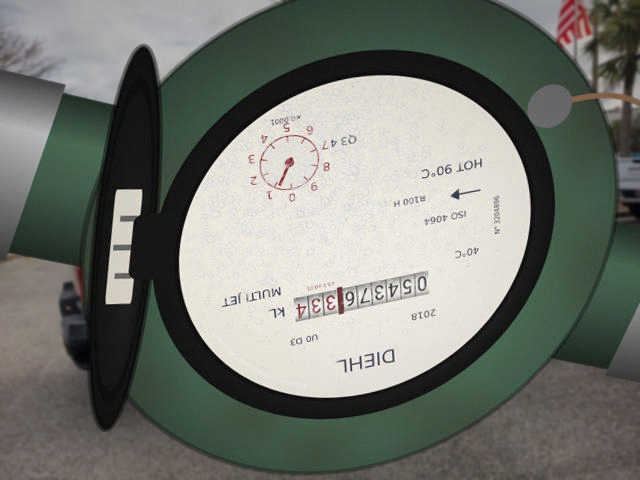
value=54376.3340 unit=kL
